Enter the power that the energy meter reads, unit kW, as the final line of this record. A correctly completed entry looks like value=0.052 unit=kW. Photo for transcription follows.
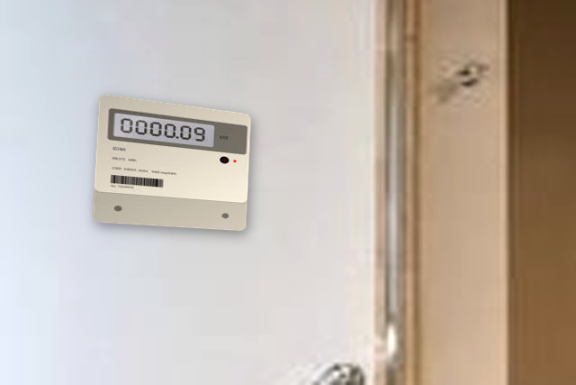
value=0.09 unit=kW
